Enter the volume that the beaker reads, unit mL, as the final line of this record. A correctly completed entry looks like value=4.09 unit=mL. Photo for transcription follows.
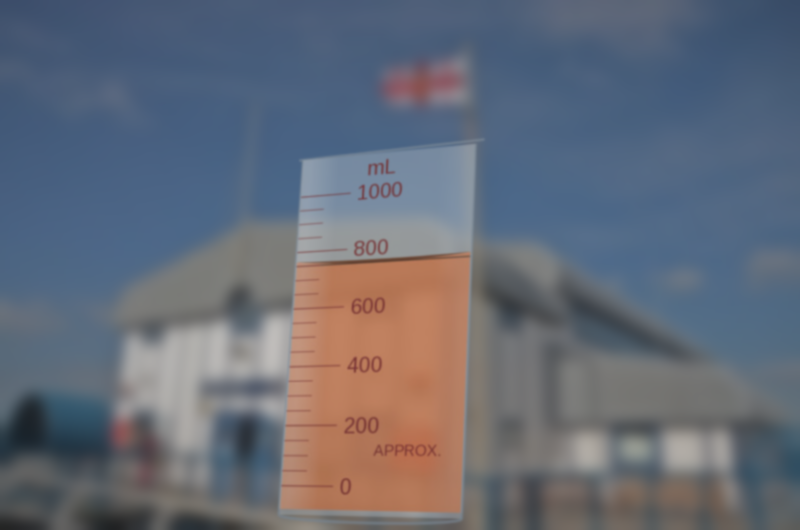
value=750 unit=mL
